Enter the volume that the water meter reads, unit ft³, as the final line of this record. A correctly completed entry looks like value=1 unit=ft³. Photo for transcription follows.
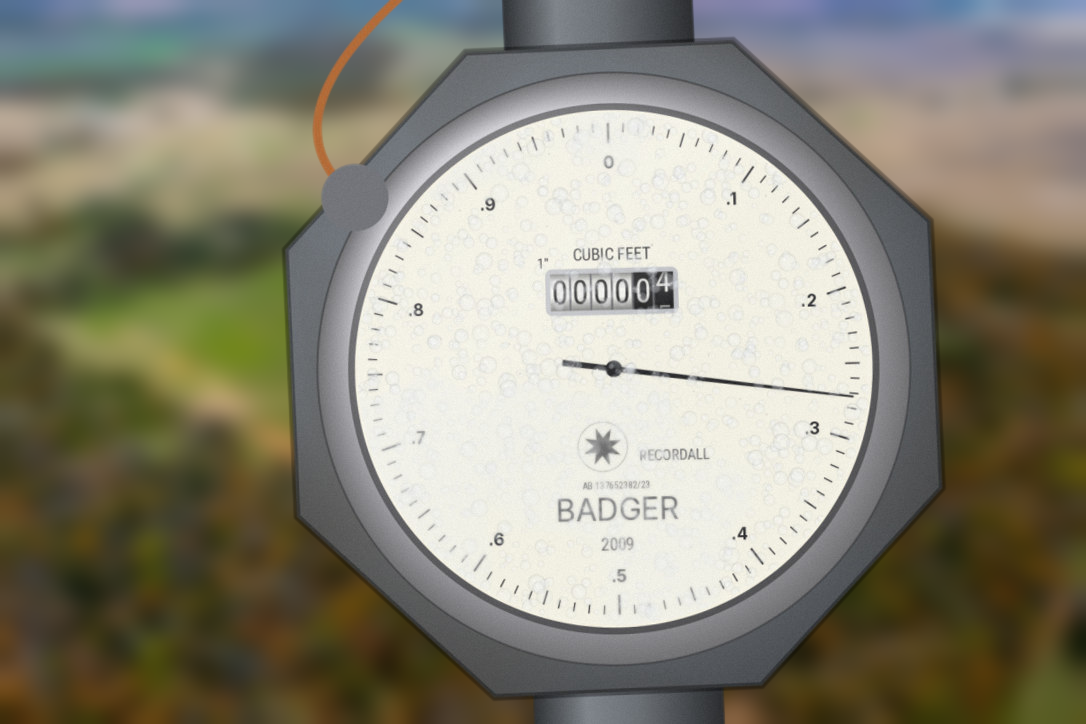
value=4.27 unit=ft³
